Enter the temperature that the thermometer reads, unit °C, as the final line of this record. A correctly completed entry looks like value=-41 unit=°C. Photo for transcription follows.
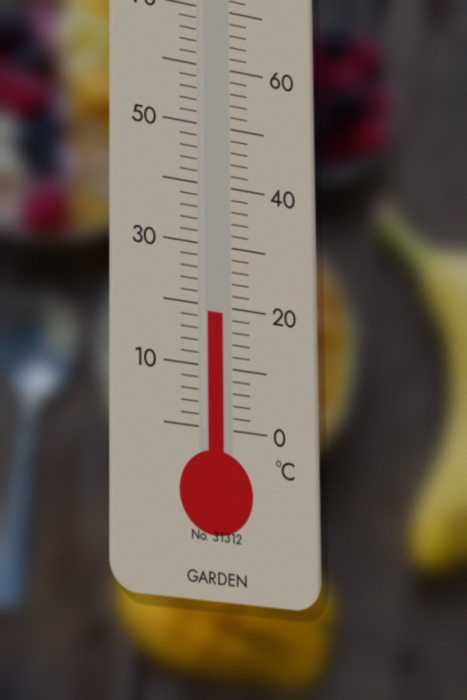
value=19 unit=°C
